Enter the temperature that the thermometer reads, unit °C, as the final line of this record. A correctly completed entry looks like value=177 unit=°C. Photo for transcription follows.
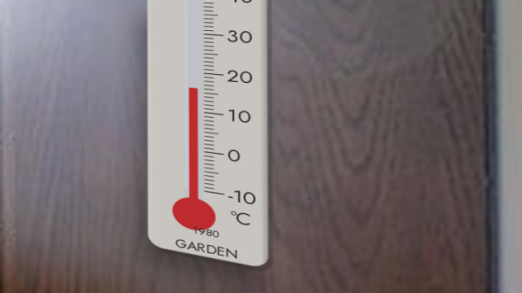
value=16 unit=°C
